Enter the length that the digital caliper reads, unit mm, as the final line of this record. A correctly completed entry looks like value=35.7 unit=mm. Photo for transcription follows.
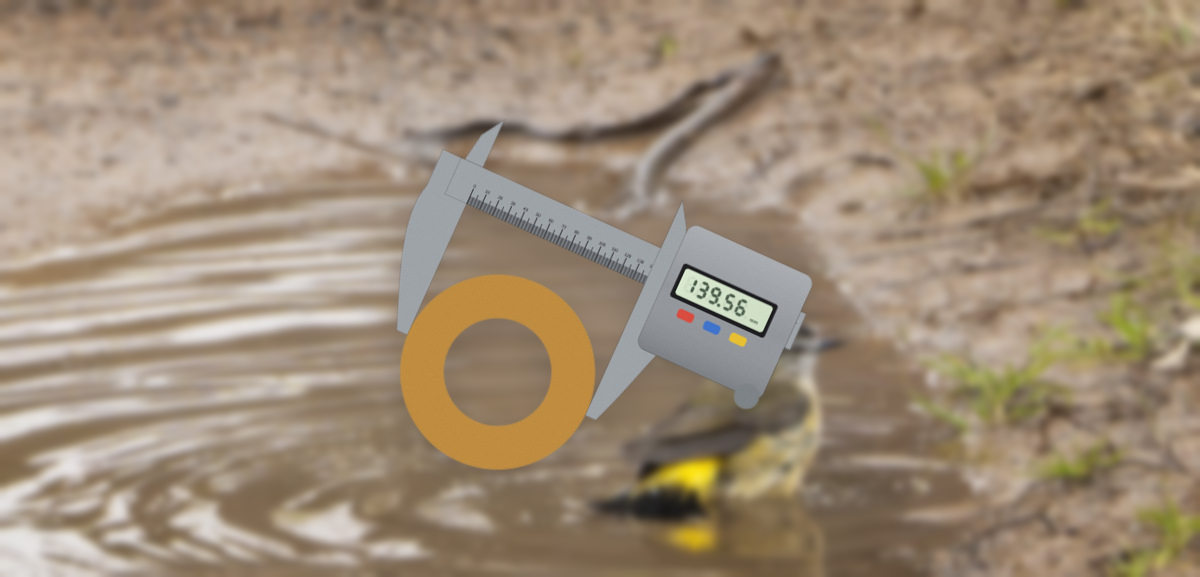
value=139.56 unit=mm
